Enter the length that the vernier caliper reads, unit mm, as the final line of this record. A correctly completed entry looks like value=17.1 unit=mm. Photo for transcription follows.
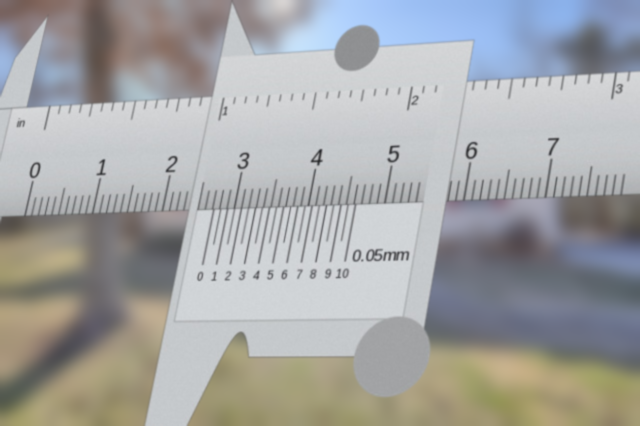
value=27.2 unit=mm
